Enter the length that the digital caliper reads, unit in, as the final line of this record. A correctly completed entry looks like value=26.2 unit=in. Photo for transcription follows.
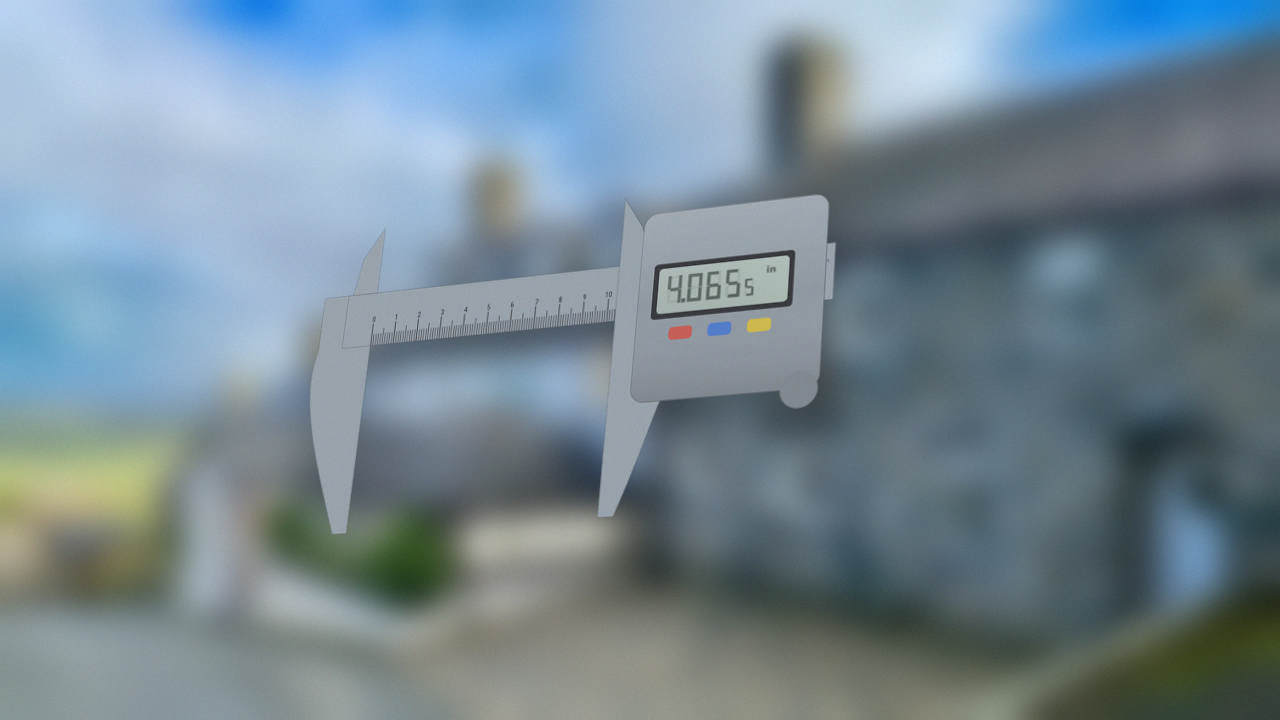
value=4.0655 unit=in
